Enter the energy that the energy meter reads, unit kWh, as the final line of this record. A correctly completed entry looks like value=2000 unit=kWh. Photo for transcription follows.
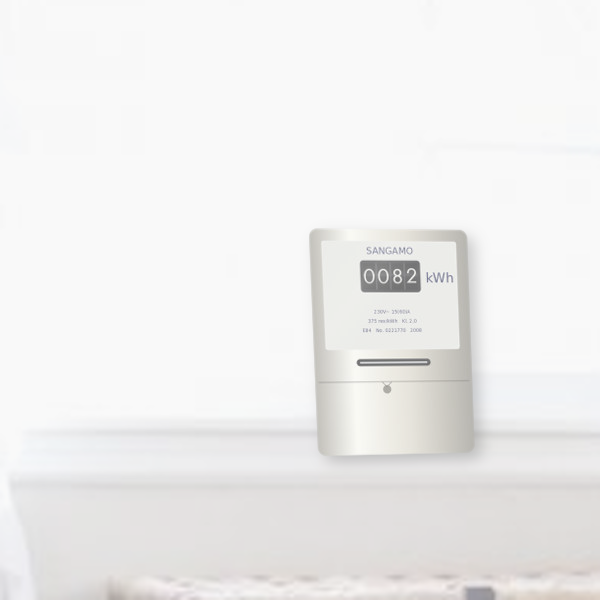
value=82 unit=kWh
